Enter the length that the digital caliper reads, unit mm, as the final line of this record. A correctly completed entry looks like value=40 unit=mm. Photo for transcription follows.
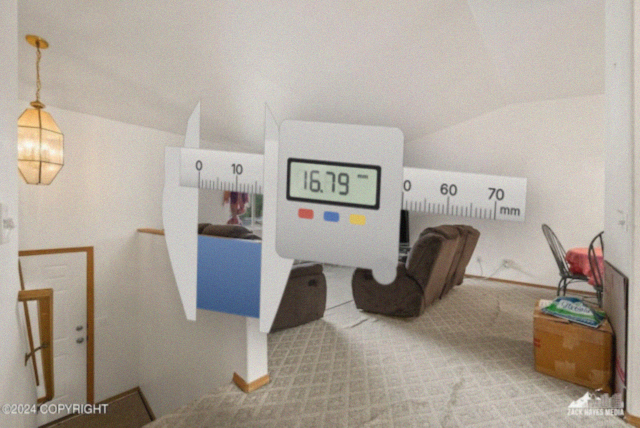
value=16.79 unit=mm
